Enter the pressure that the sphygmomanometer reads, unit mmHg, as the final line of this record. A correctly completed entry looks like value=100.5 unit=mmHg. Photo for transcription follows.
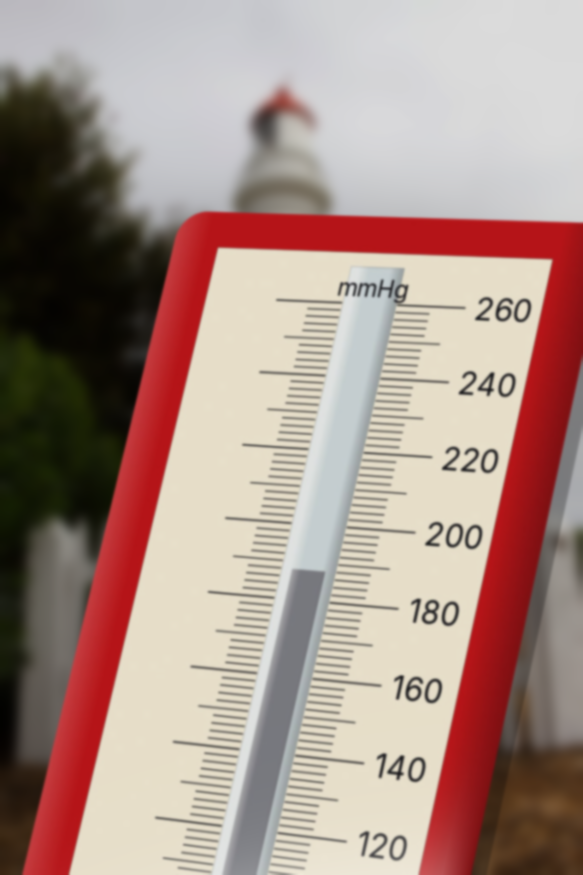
value=188 unit=mmHg
